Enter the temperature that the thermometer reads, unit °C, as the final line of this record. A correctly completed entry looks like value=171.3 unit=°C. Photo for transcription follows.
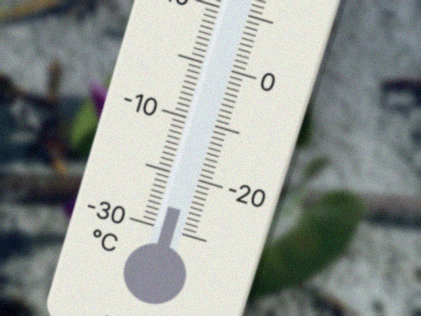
value=-26 unit=°C
